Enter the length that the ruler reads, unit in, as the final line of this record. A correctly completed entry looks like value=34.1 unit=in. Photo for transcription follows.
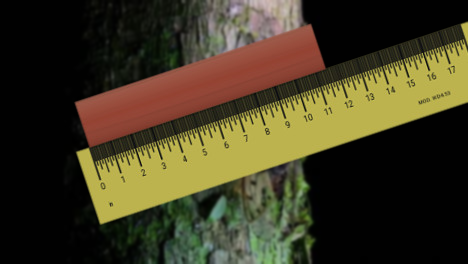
value=11.5 unit=in
